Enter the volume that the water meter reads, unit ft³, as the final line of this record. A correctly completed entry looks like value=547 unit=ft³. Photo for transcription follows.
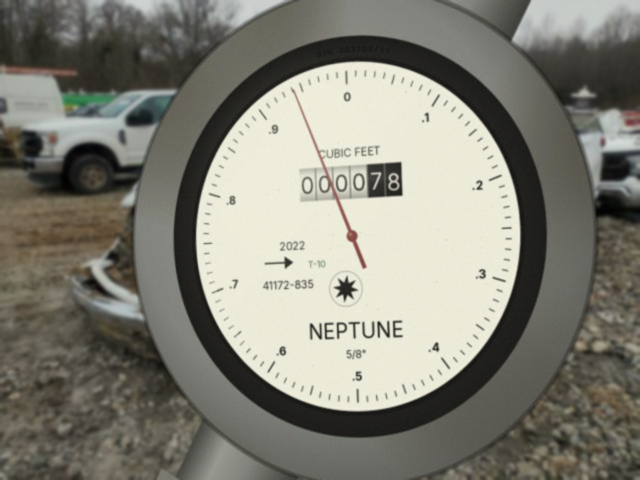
value=77.94 unit=ft³
